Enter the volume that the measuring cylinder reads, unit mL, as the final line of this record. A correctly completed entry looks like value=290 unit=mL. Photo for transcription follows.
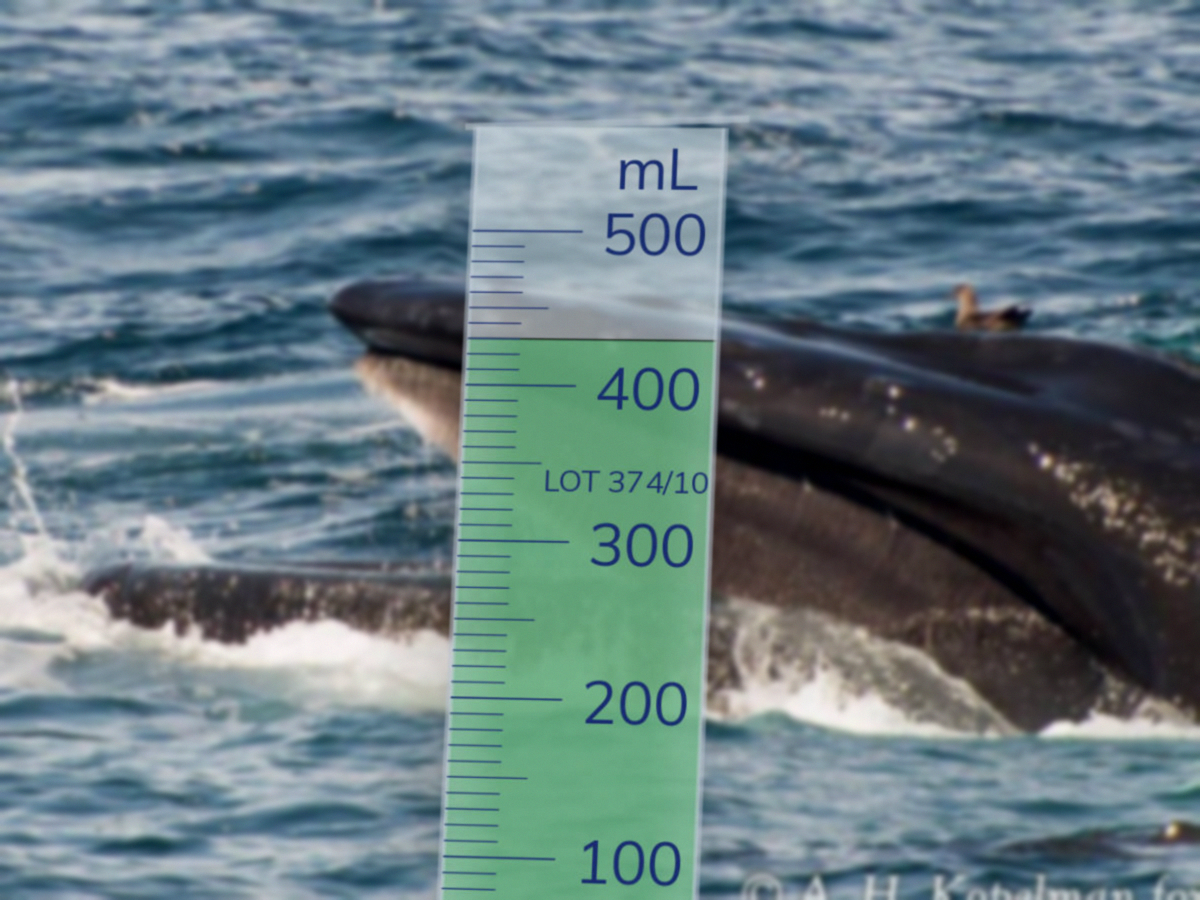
value=430 unit=mL
